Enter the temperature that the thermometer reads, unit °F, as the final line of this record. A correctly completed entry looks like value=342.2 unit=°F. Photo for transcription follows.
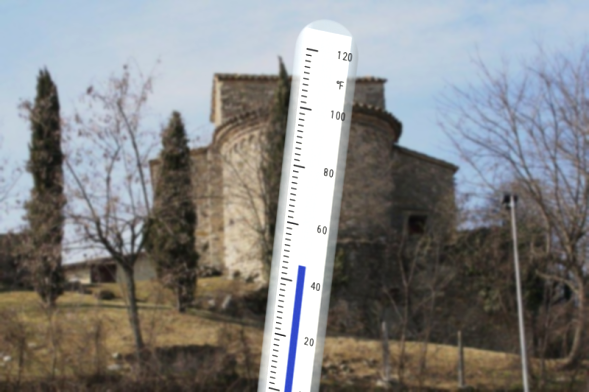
value=46 unit=°F
